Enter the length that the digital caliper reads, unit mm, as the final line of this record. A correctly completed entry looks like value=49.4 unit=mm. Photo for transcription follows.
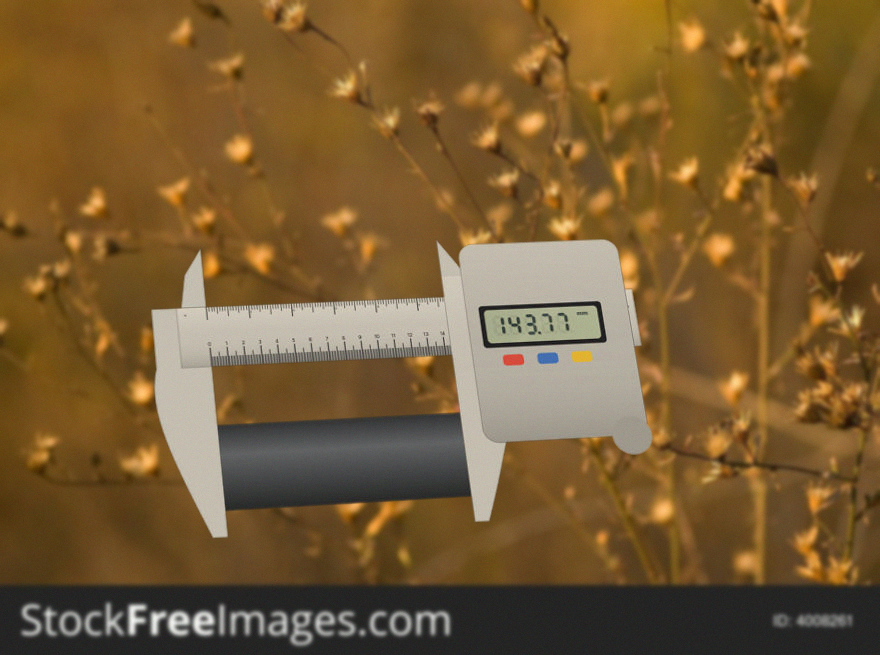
value=143.77 unit=mm
